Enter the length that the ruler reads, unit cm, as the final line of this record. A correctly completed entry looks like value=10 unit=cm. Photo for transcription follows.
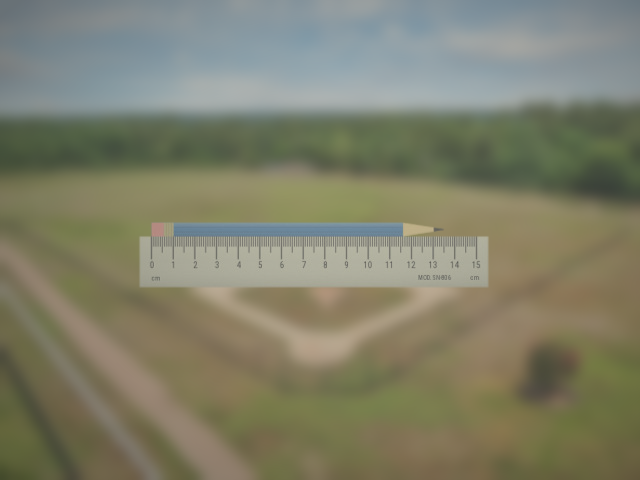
value=13.5 unit=cm
